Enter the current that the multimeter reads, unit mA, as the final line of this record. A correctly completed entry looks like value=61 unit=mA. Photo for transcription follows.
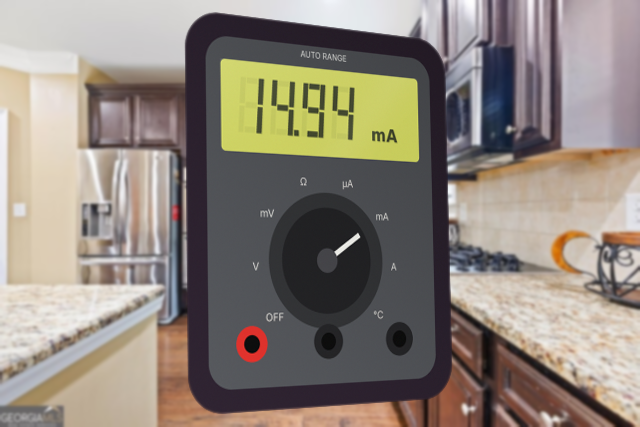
value=14.94 unit=mA
